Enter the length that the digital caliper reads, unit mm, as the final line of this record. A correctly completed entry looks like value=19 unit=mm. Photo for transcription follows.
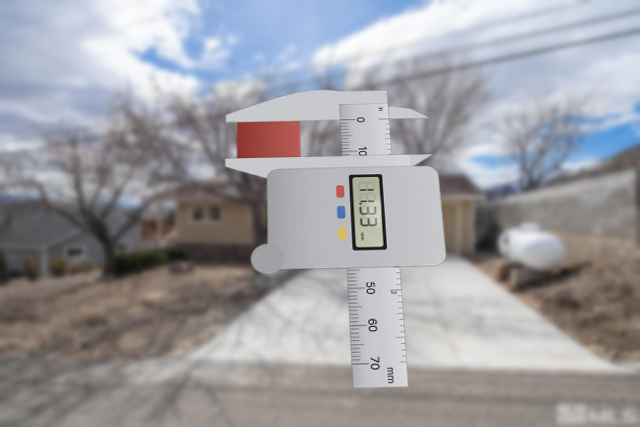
value=11.33 unit=mm
